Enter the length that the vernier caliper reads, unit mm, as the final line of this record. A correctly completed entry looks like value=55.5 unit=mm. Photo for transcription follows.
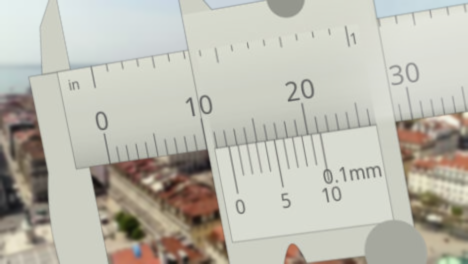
value=12.2 unit=mm
